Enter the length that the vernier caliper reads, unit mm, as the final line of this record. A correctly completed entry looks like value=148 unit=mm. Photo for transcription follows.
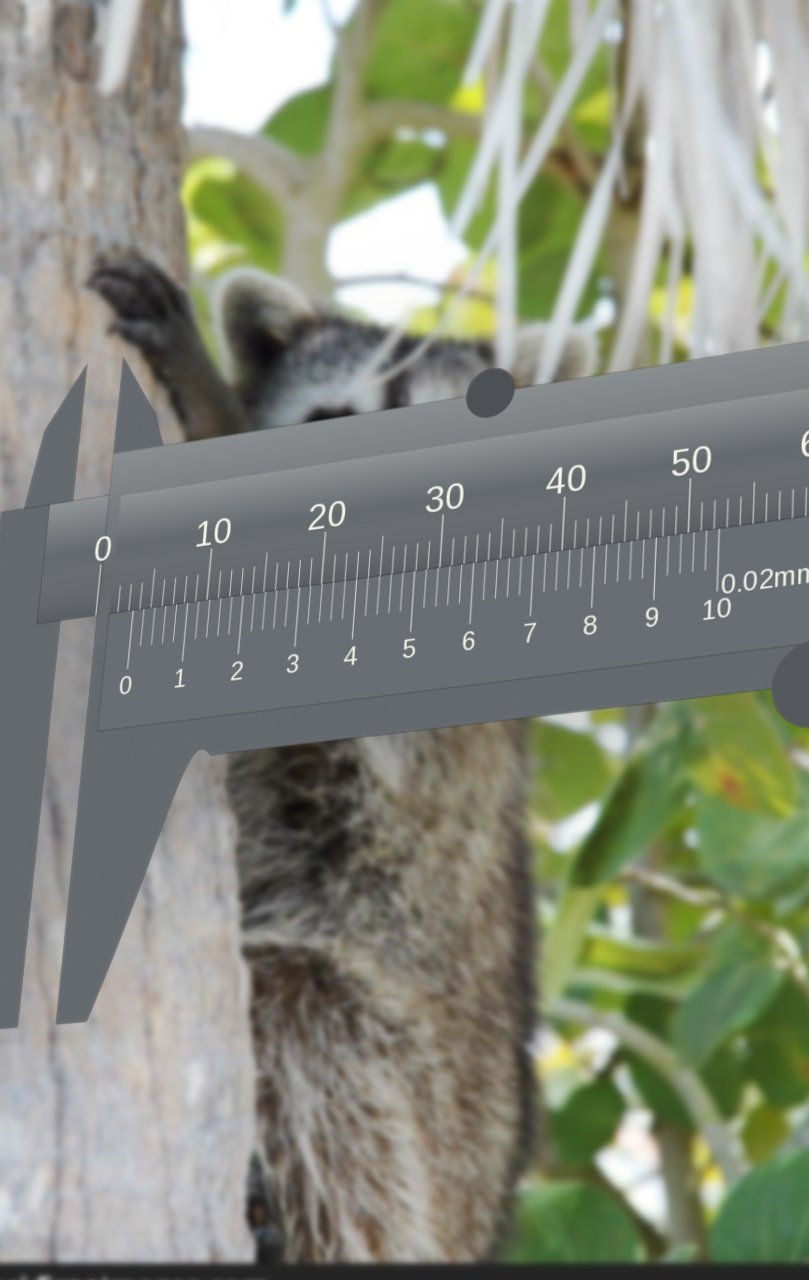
value=3.4 unit=mm
